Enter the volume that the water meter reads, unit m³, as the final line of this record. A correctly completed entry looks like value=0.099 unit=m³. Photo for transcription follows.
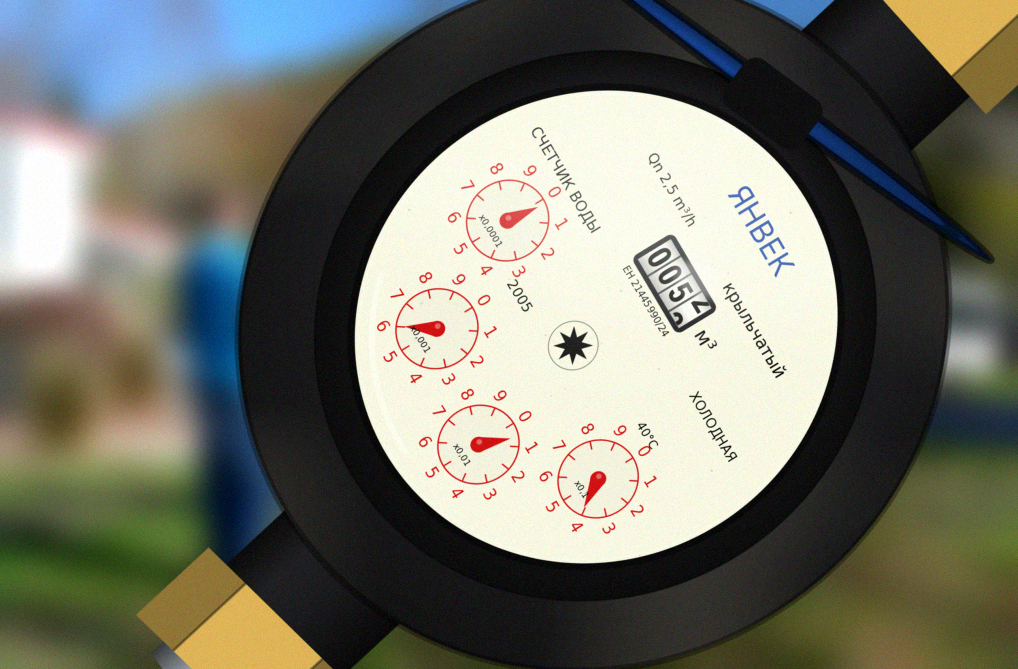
value=52.4060 unit=m³
